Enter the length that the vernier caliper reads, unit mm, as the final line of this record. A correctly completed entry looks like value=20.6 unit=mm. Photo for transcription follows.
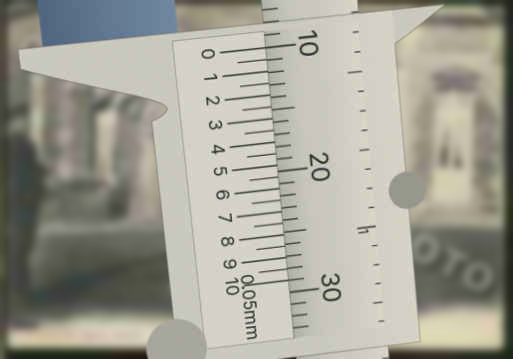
value=10.0 unit=mm
